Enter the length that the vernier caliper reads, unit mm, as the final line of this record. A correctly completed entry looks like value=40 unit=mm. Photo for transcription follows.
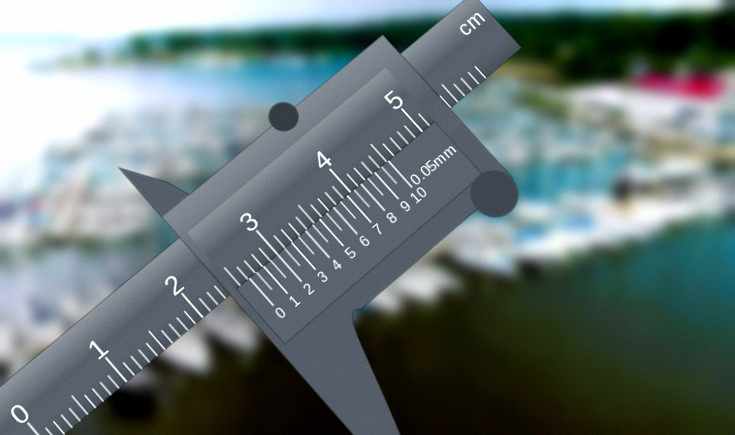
value=26.2 unit=mm
